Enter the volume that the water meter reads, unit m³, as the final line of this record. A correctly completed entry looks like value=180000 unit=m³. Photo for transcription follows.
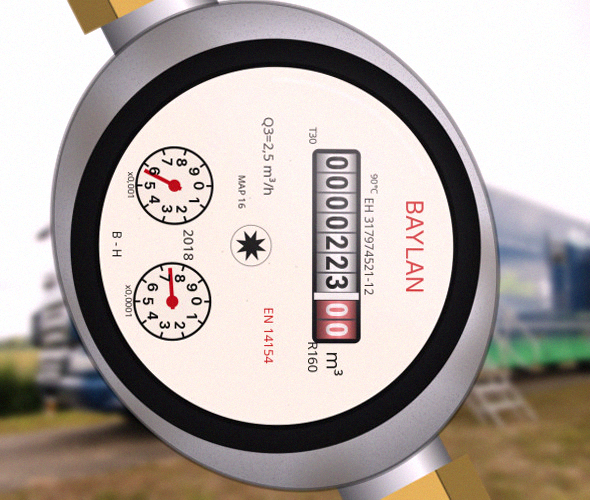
value=223.0057 unit=m³
